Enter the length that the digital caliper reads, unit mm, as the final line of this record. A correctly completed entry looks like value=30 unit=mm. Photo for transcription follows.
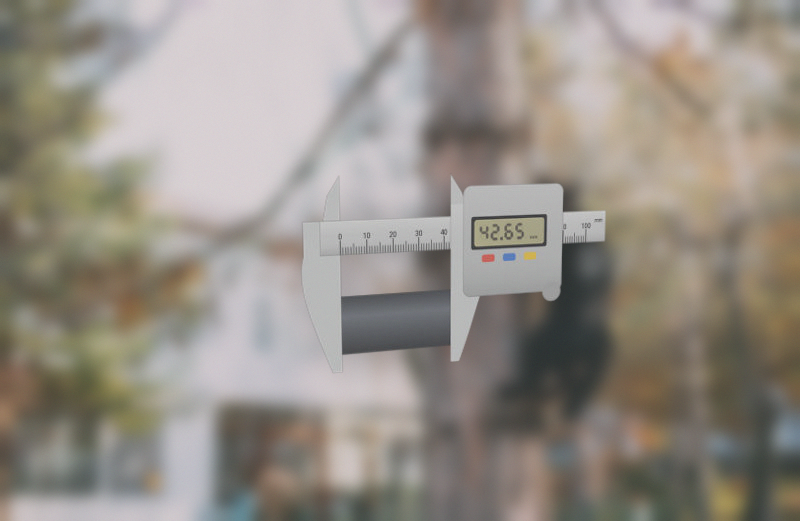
value=42.65 unit=mm
